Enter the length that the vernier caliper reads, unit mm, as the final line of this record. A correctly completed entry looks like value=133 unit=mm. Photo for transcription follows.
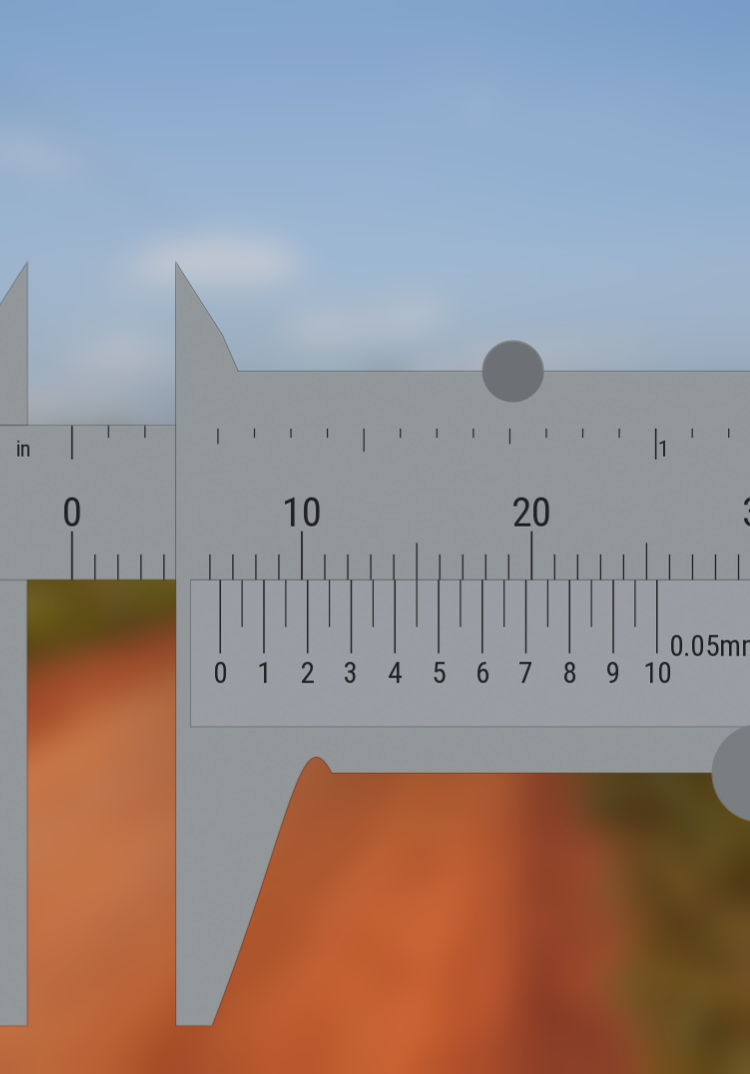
value=6.45 unit=mm
